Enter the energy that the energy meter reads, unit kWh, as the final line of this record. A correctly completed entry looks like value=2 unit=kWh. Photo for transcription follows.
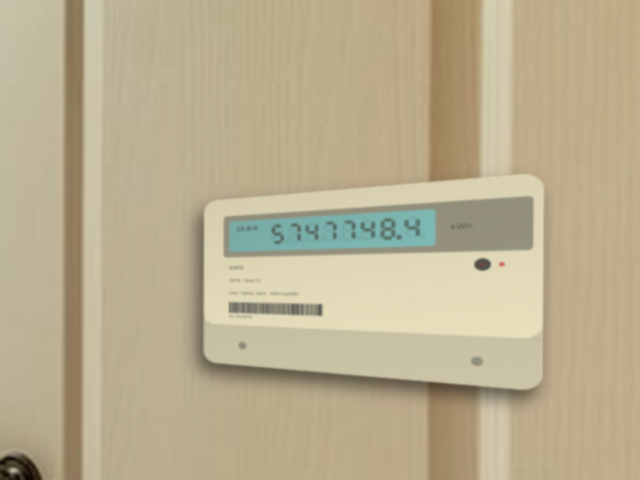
value=5747748.4 unit=kWh
